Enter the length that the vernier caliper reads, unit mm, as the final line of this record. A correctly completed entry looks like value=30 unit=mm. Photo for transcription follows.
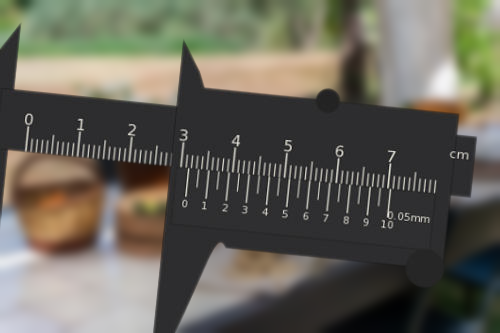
value=31.5 unit=mm
